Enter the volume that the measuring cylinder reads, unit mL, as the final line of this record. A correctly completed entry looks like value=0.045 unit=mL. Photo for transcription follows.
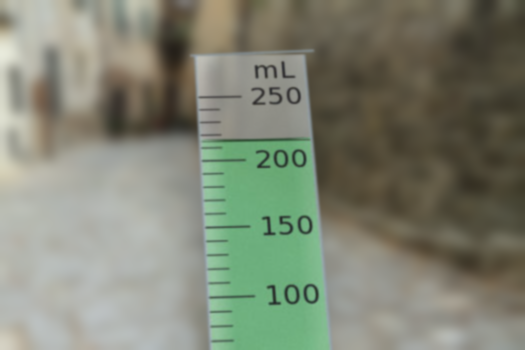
value=215 unit=mL
